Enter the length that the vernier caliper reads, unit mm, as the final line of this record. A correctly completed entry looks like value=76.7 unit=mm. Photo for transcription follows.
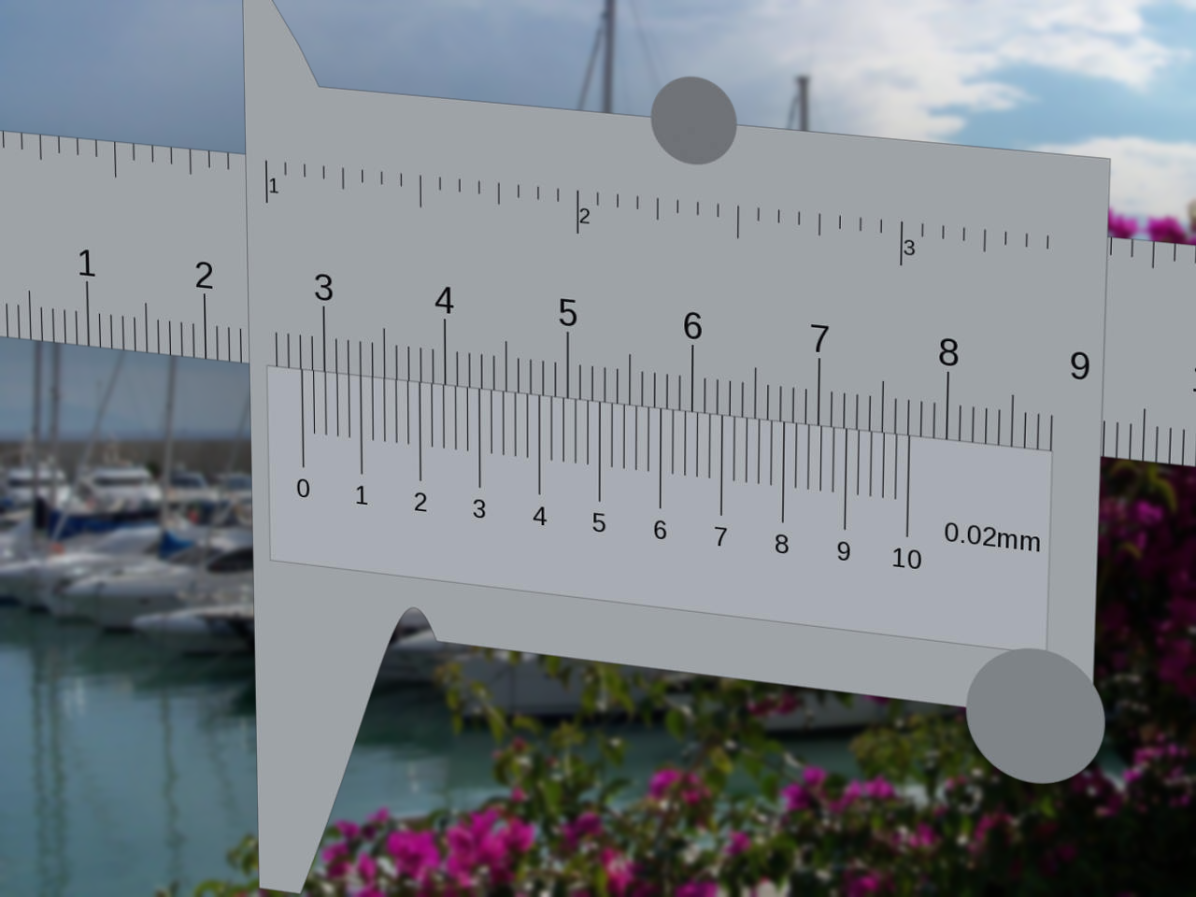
value=28.1 unit=mm
